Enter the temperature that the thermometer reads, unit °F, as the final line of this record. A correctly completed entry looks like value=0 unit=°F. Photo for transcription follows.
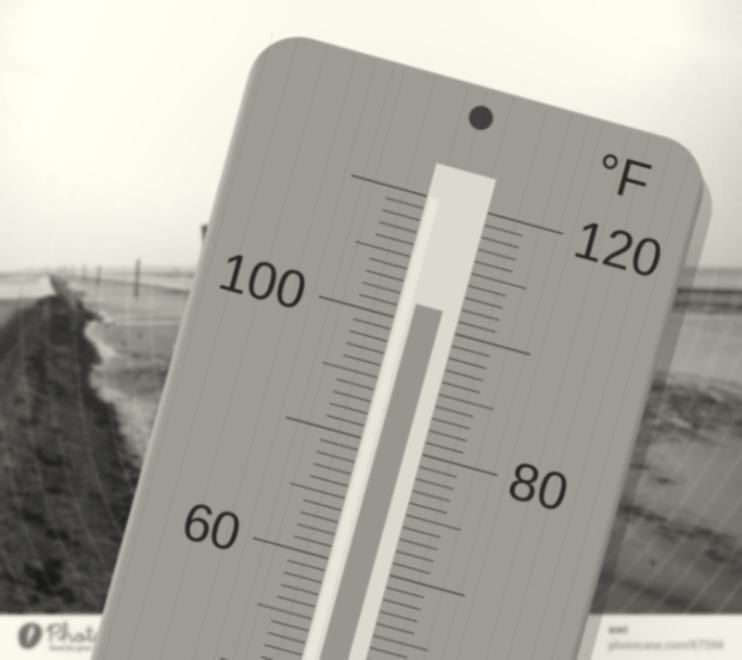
value=103 unit=°F
